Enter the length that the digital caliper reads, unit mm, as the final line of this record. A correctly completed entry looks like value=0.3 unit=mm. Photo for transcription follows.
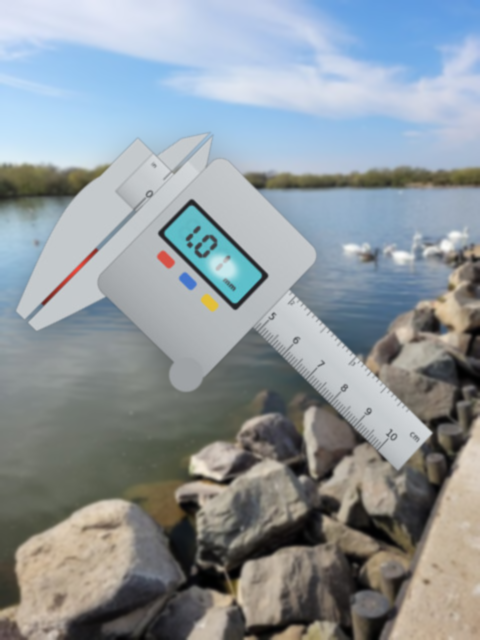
value=1.01 unit=mm
